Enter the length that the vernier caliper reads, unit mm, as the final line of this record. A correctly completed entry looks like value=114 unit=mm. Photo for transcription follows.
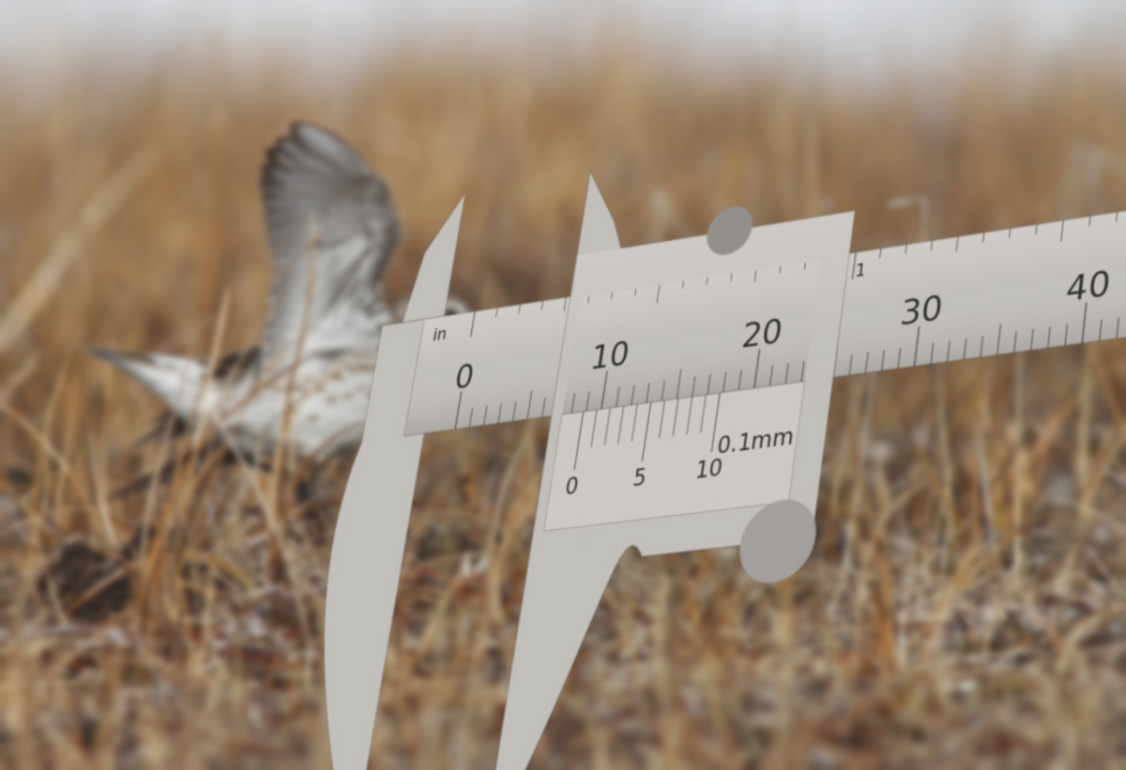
value=8.8 unit=mm
